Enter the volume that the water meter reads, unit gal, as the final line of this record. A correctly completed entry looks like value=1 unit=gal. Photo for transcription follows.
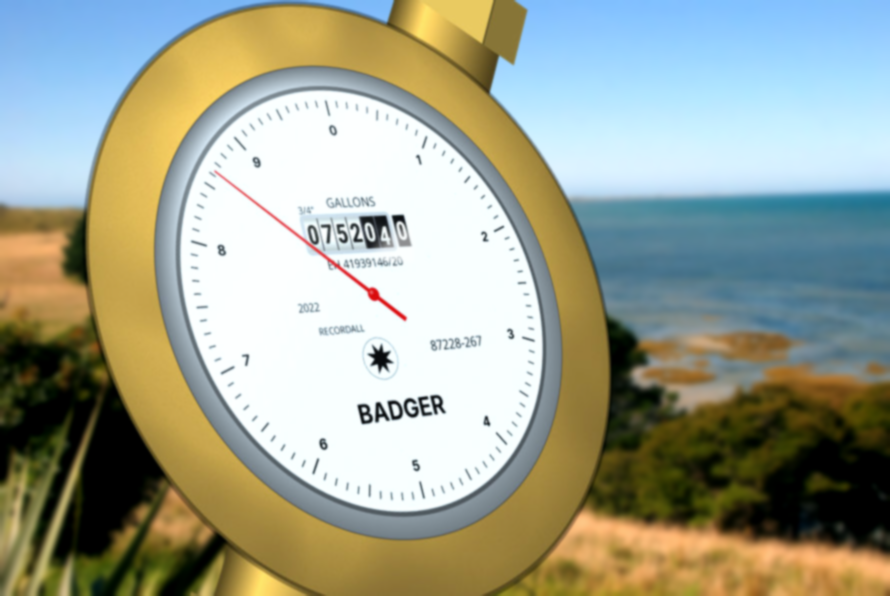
value=752038.6 unit=gal
